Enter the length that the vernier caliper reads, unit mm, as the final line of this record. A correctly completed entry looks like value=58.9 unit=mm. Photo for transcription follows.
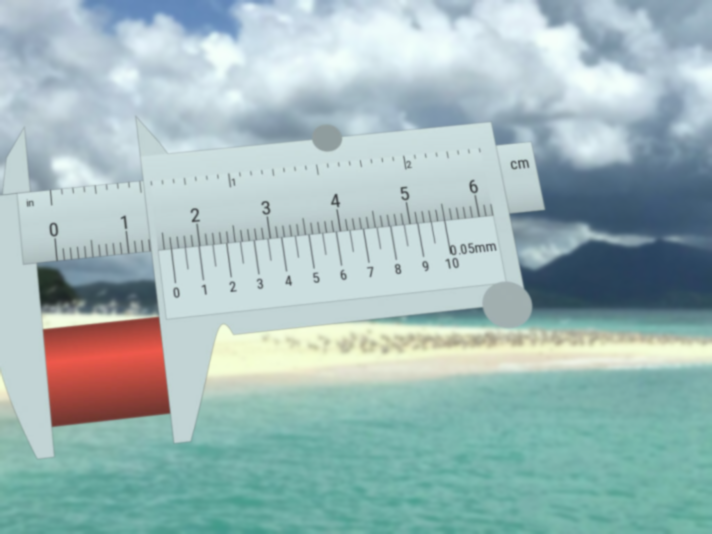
value=16.0 unit=mm
